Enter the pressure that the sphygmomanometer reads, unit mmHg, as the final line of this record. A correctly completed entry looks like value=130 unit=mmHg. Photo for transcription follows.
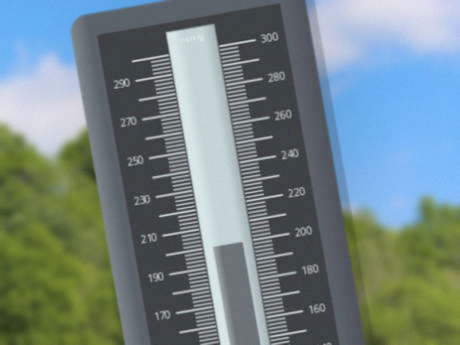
value=200 unit=mmHg
